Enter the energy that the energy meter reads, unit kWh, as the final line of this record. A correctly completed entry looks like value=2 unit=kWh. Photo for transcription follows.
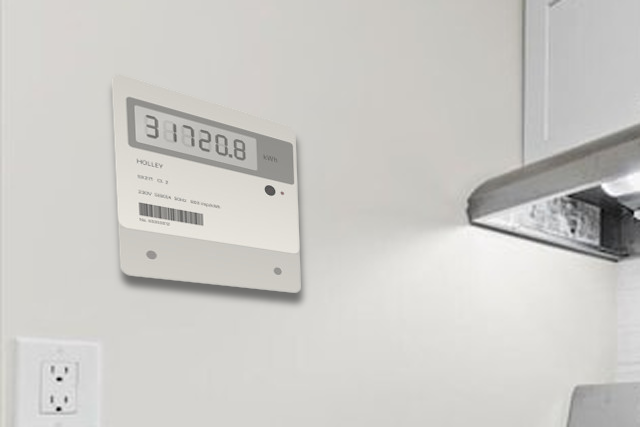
value=31720.8 unit=kWh
